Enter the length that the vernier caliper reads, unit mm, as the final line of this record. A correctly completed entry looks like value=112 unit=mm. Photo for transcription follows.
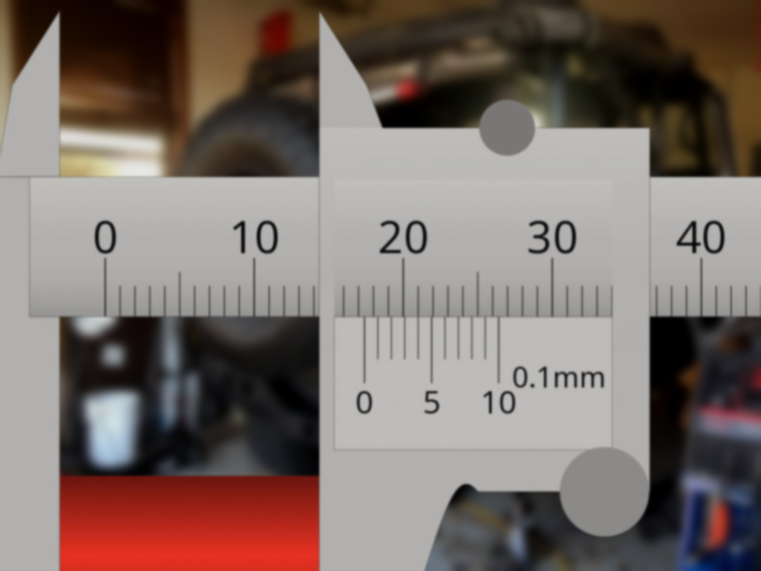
value=17.4 unit=mm
